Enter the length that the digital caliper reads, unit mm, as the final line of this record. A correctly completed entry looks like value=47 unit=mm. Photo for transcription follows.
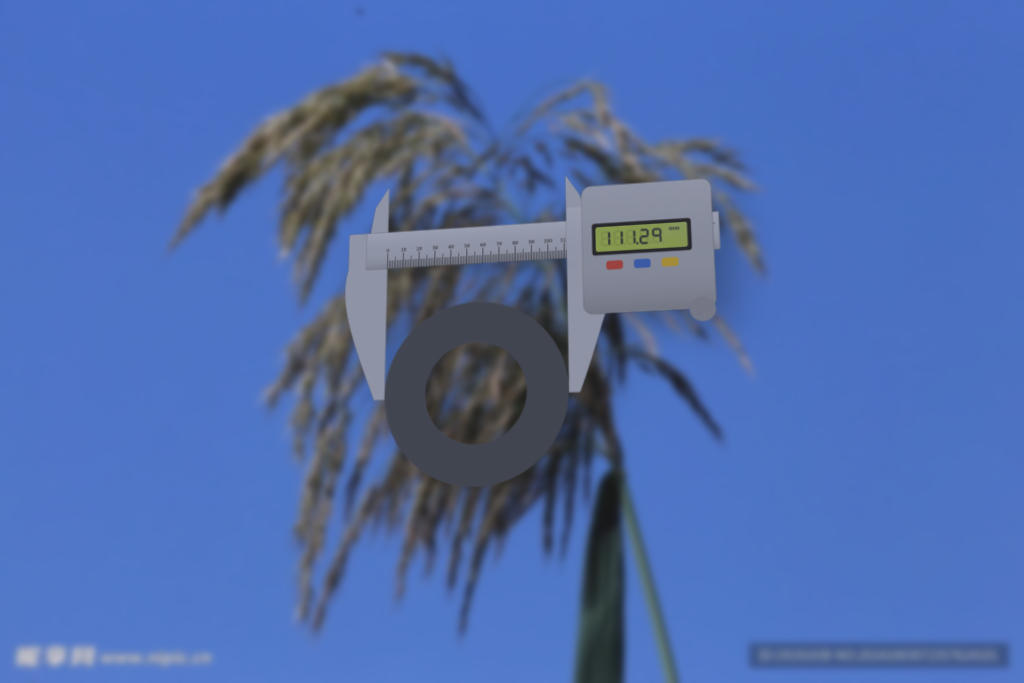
value=111.29 unit=mm
